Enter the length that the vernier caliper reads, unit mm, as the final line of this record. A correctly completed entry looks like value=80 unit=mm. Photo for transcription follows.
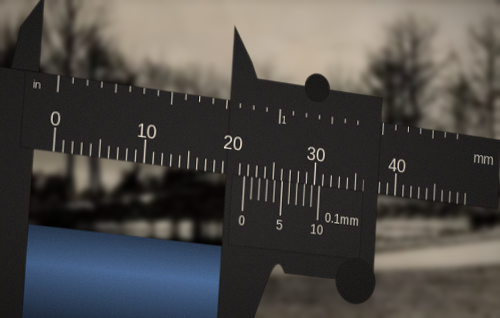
value=21.6 unit=mm
